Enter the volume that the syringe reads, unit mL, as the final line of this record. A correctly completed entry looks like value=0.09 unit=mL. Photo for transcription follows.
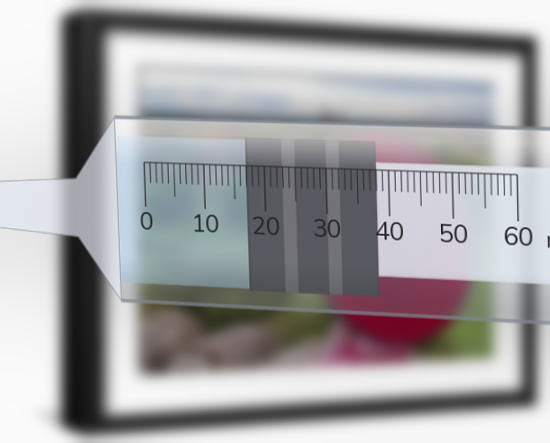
value=17 unit=mL
